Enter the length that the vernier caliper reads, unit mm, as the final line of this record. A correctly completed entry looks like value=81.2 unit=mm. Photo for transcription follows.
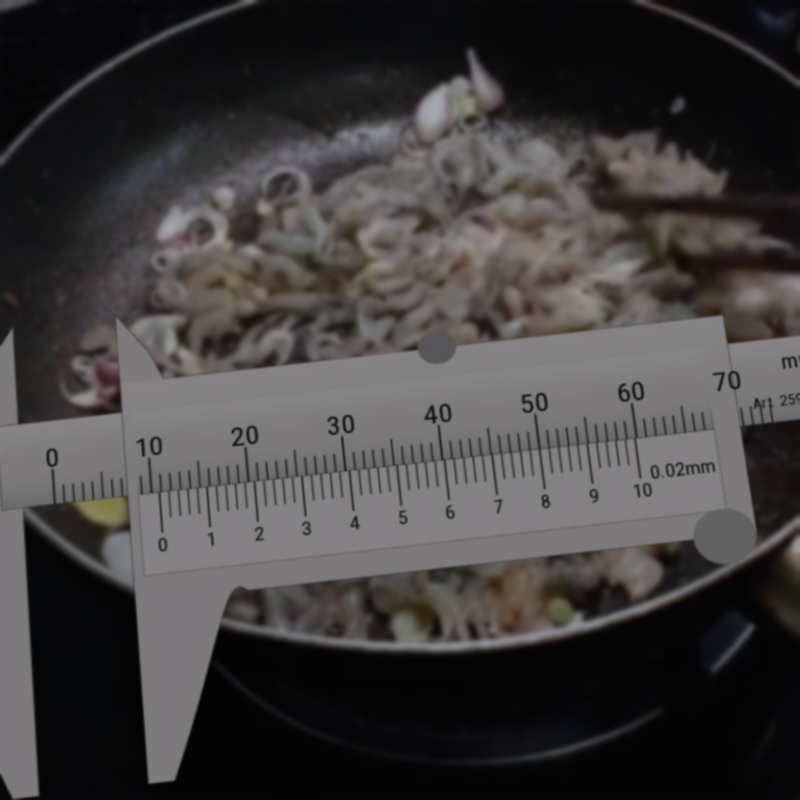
value=10.8 unit=mm
